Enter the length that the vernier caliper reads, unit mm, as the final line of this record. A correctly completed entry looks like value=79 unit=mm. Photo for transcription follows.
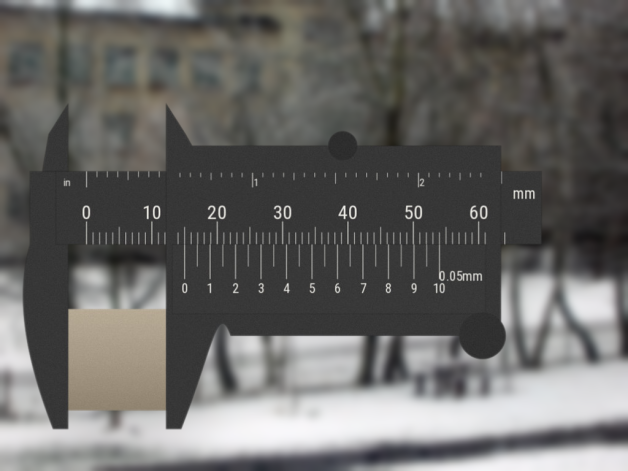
value=15.0 unit=mm
